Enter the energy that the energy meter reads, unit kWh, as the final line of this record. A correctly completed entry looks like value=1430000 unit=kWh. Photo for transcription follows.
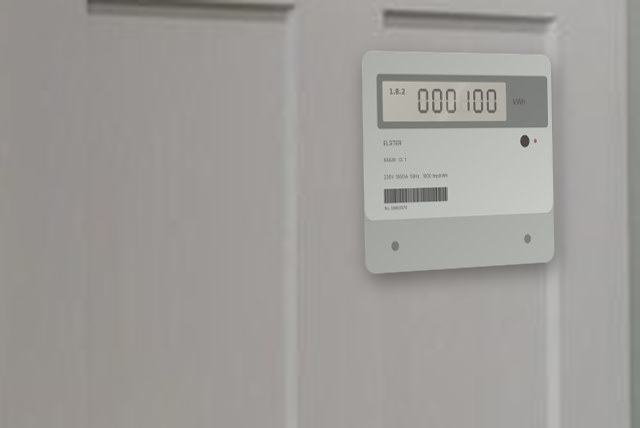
value=100 unit=kWh
